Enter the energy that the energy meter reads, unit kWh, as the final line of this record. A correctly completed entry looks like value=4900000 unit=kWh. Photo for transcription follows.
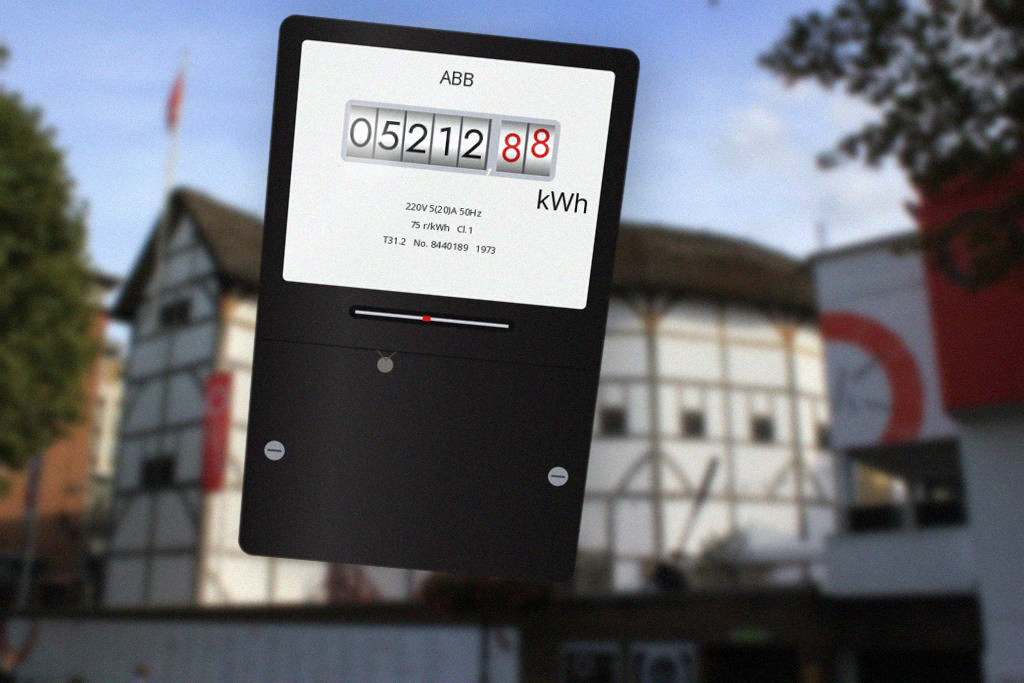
value=5212.88 unit=kWh
